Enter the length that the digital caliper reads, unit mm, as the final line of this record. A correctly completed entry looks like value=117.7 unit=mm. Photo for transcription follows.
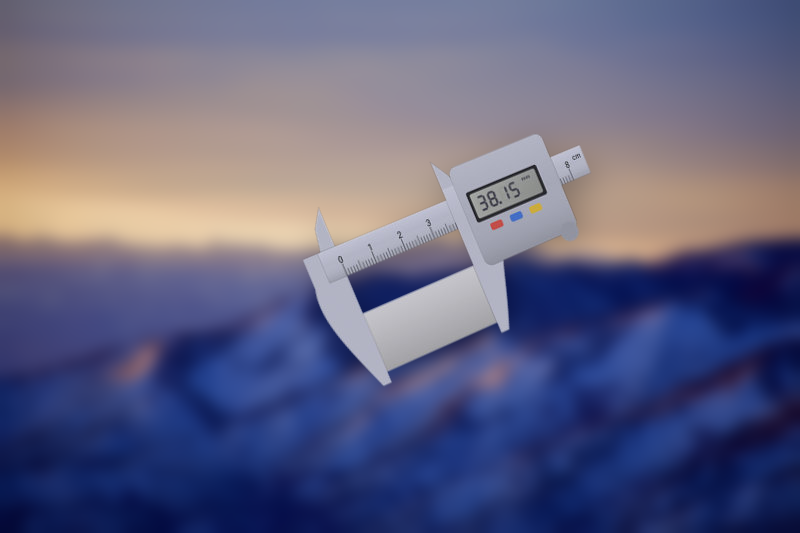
value=38.15 unit=mm
